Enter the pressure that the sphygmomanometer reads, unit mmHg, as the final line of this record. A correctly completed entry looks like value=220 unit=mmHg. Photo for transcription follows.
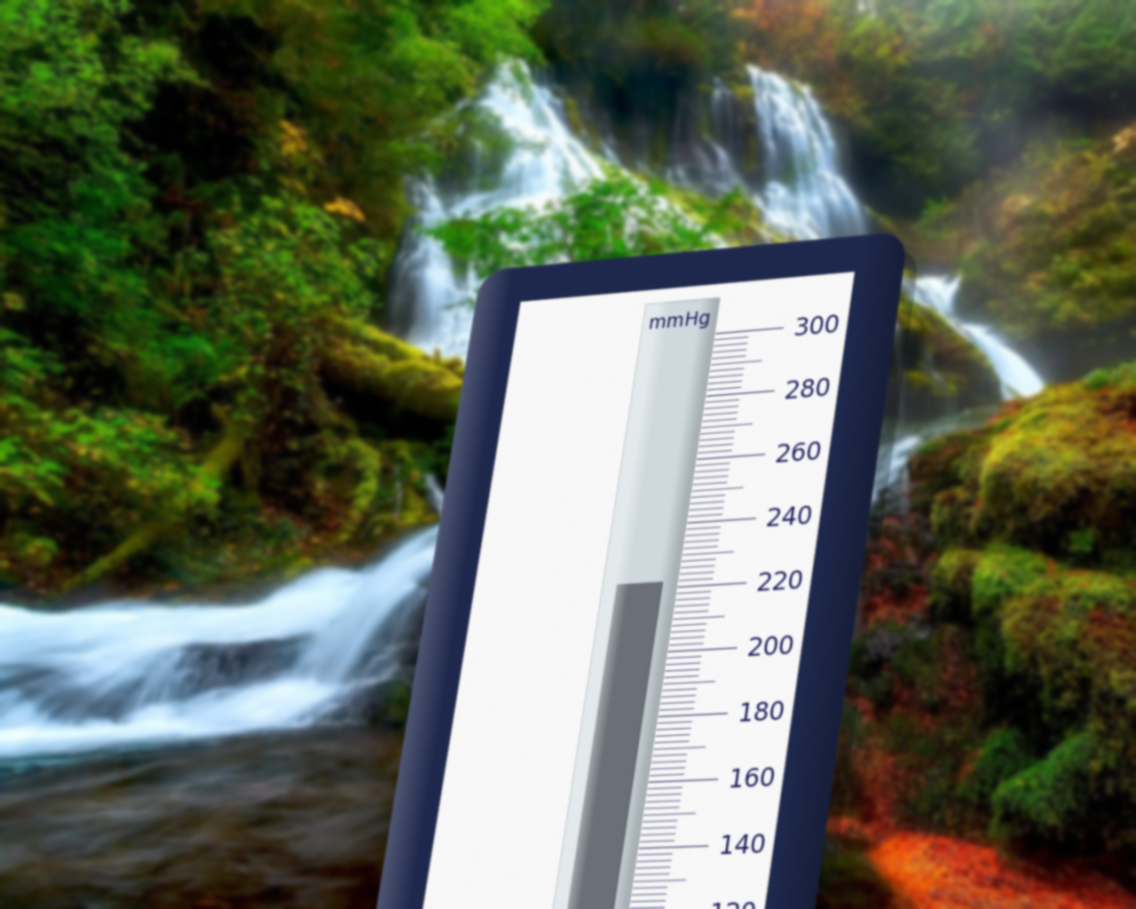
value=222 unit=mmHg
